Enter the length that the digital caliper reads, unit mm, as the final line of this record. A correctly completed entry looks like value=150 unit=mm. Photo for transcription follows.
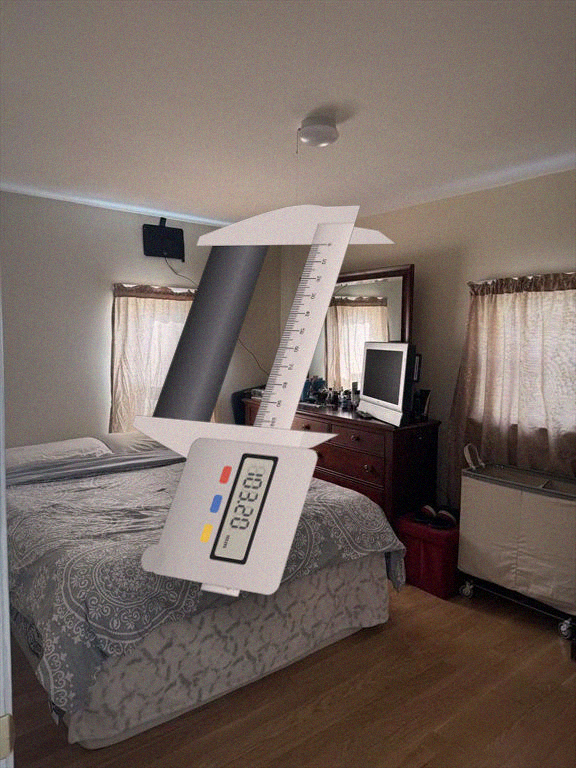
value=103.20 unit=mm
